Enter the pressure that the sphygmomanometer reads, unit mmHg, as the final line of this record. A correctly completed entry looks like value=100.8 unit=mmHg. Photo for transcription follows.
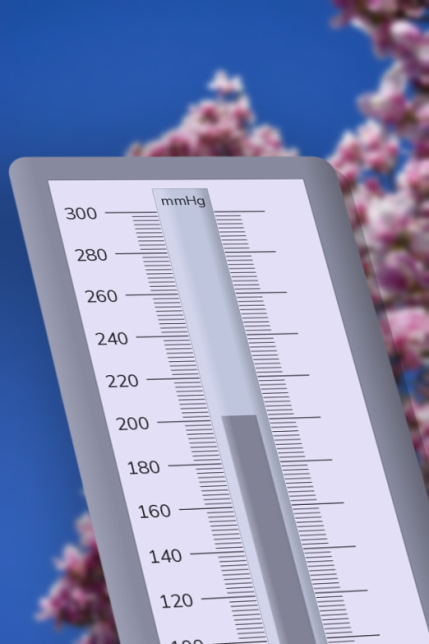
value=202 unit=mmHg
